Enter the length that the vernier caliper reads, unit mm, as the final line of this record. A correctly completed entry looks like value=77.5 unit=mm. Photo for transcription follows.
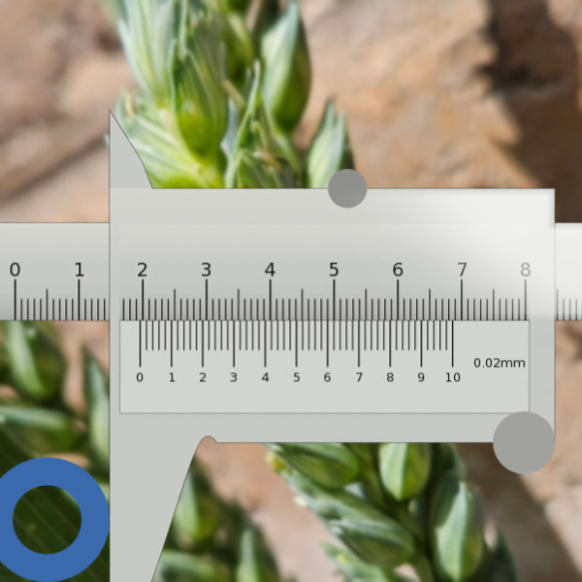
value=19.6 unit=mm
